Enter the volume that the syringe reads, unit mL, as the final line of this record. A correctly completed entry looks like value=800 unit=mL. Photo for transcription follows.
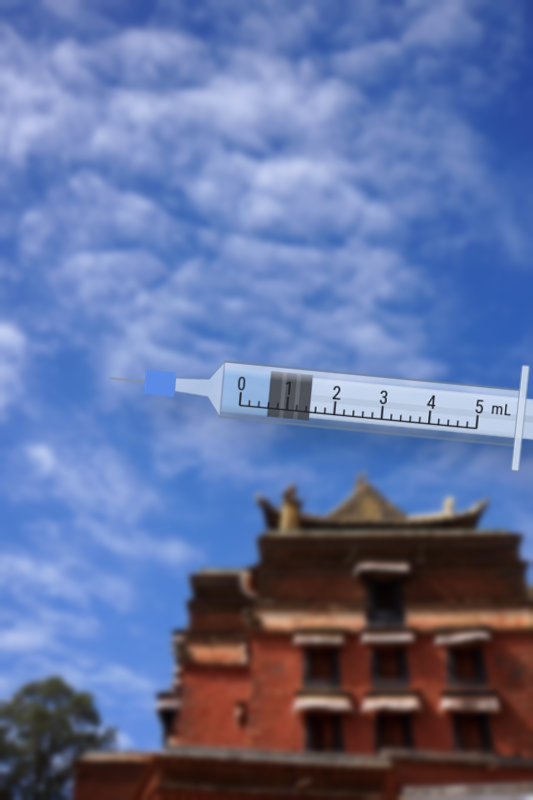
value=0.6 unit=mL
